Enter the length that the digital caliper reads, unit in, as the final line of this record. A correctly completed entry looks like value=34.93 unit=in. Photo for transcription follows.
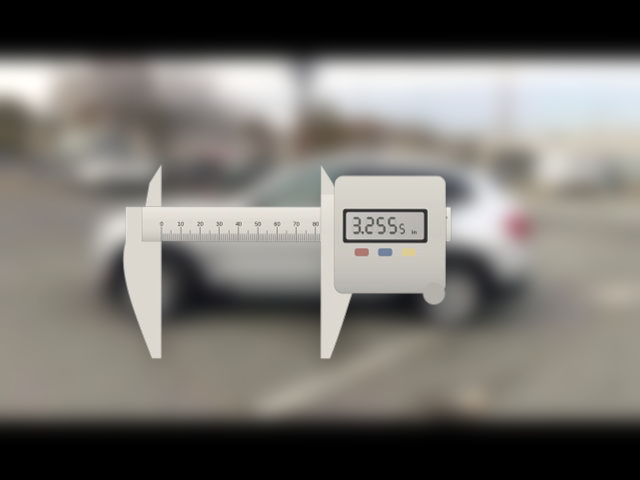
value=3.2555 unit=in
